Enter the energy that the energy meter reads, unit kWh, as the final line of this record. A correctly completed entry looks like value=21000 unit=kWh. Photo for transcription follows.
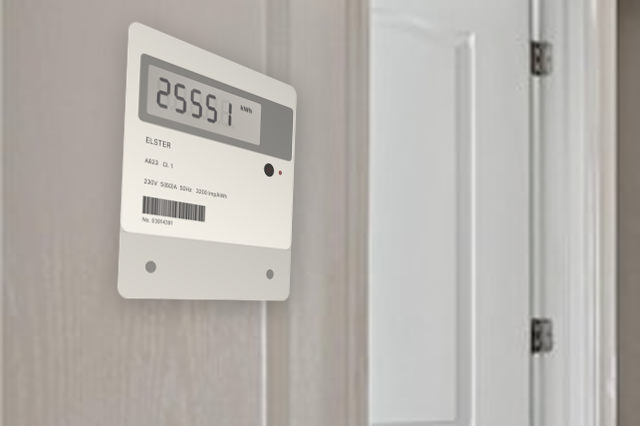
value=25551 unit=kWh
